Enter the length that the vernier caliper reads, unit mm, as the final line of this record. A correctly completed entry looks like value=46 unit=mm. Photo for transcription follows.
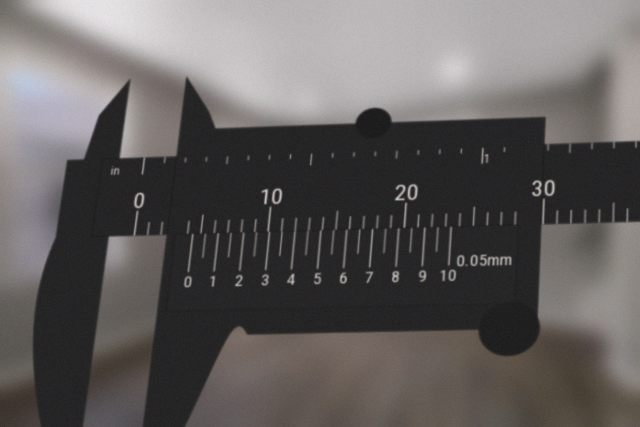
value=4.4 unit=mm
